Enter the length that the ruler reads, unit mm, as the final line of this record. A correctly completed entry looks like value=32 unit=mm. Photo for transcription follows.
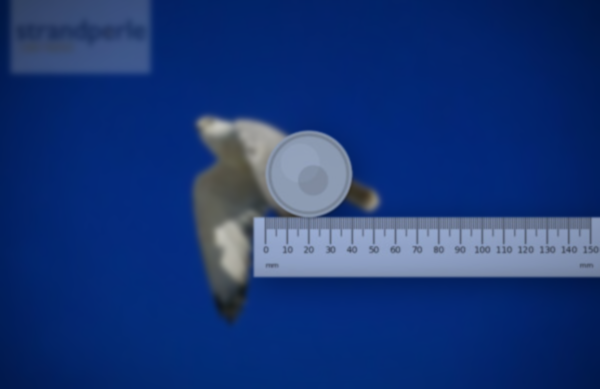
value=40 unit=mm
